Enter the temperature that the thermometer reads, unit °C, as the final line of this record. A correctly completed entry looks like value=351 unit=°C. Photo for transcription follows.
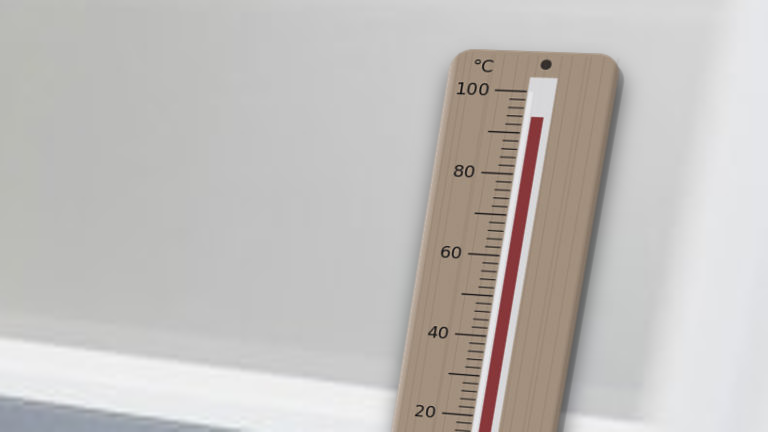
value=94 unit=°C
